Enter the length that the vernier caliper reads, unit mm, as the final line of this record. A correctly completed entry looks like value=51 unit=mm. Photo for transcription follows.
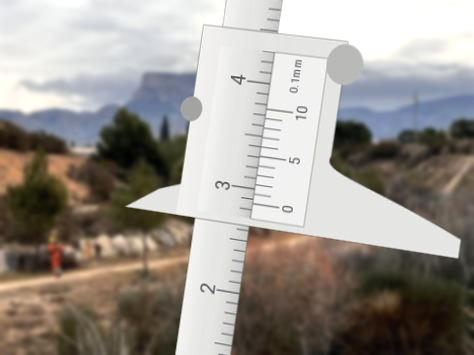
value=28.6 unit=mm
